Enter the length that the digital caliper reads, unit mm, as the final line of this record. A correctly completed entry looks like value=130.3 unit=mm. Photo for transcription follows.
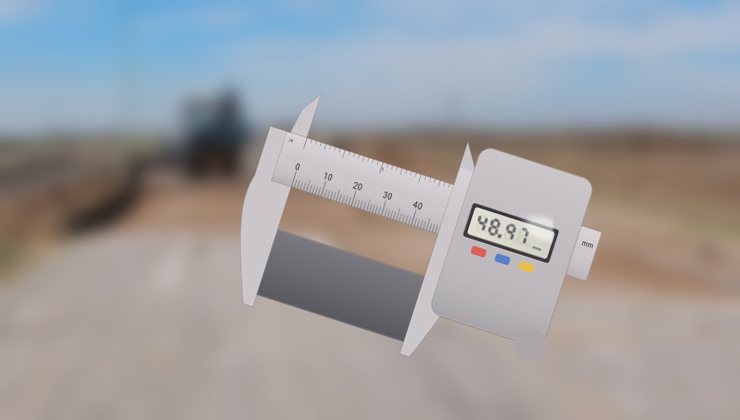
value=48.97 unit=mm
